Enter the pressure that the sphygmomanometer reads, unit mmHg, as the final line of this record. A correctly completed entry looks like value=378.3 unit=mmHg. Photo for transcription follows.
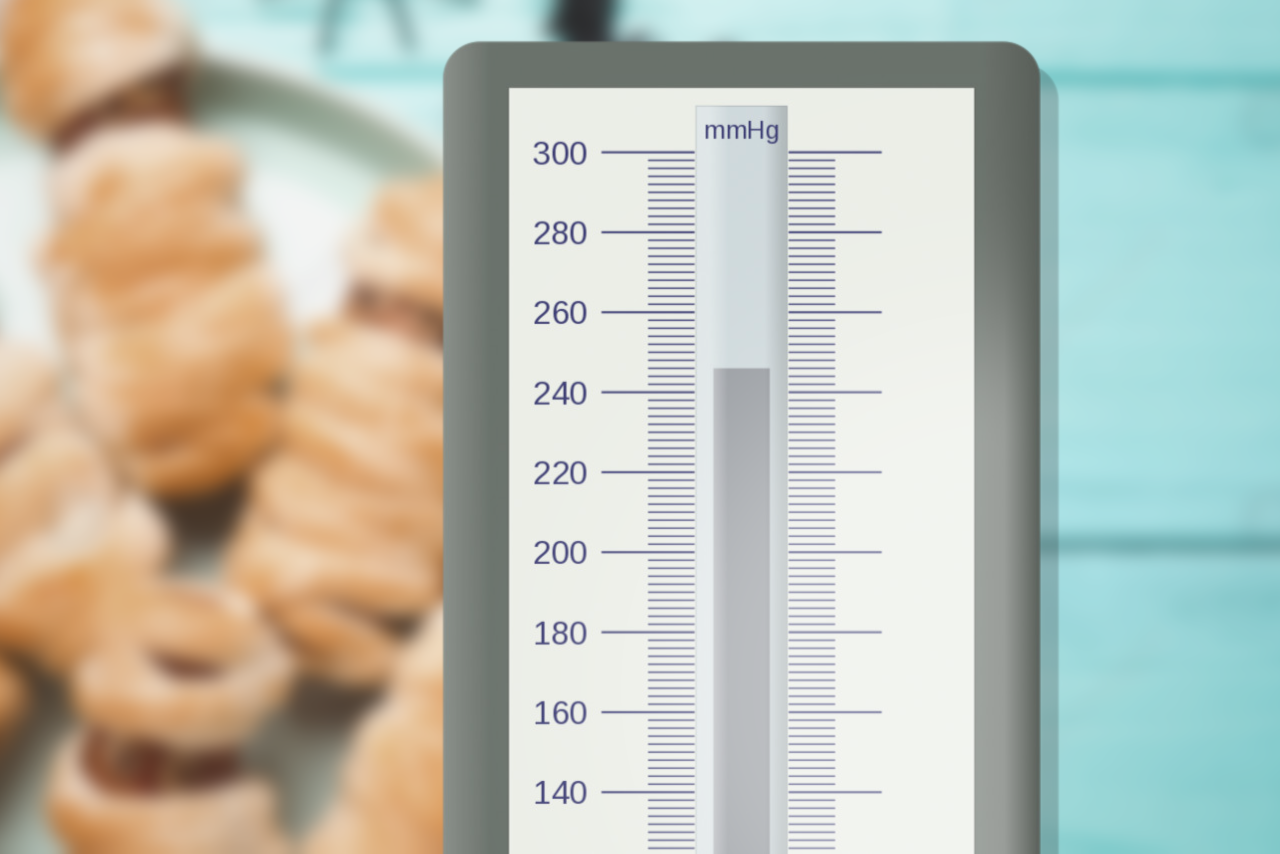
value=246 unit=mmHg
